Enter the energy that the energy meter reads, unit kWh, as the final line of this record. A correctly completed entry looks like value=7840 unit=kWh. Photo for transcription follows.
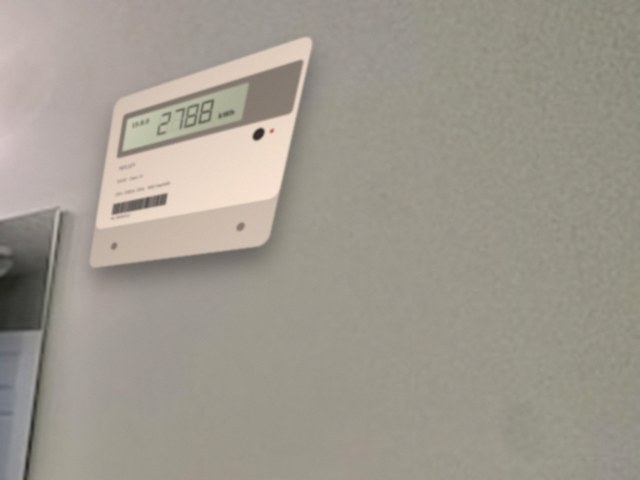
value=2788 unit=kWh
